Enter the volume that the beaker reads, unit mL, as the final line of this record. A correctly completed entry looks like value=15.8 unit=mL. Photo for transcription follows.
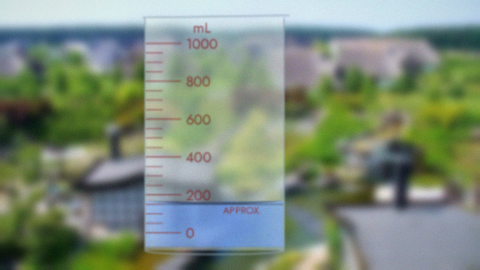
value=150 unit=mL
